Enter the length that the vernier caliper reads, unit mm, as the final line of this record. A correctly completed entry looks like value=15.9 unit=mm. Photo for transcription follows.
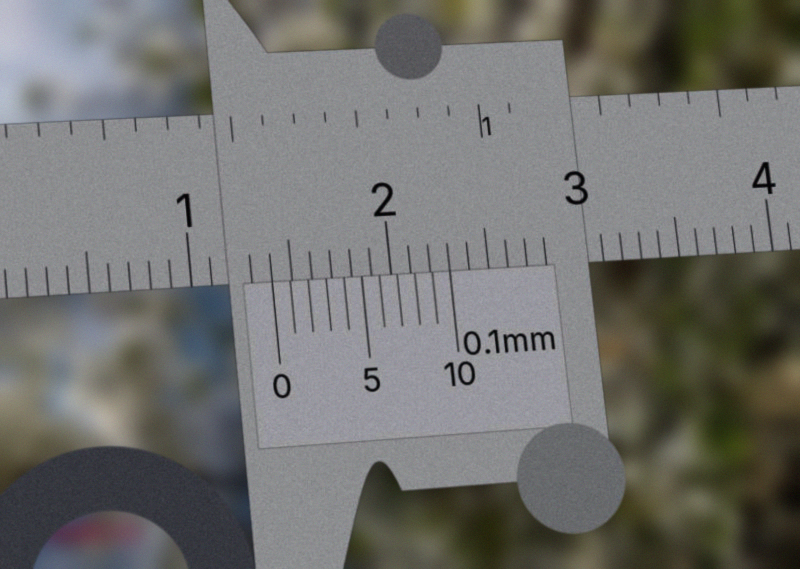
value=14.0 unit=mm
